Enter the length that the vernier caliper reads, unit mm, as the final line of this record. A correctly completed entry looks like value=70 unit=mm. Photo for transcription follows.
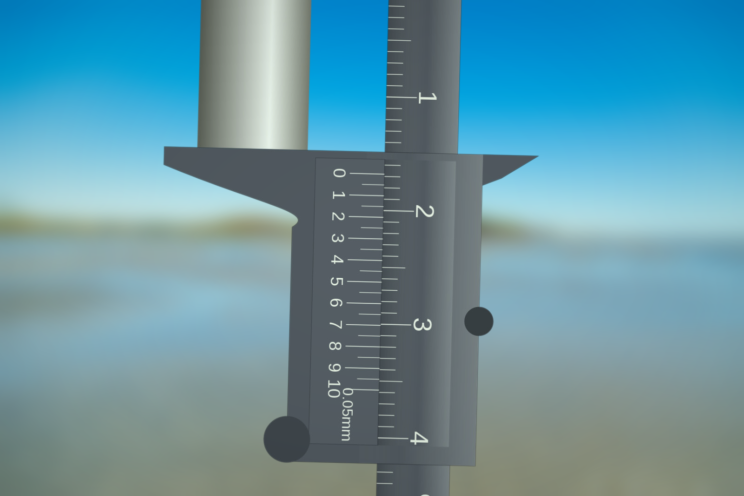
value=16.8 unit=mm
